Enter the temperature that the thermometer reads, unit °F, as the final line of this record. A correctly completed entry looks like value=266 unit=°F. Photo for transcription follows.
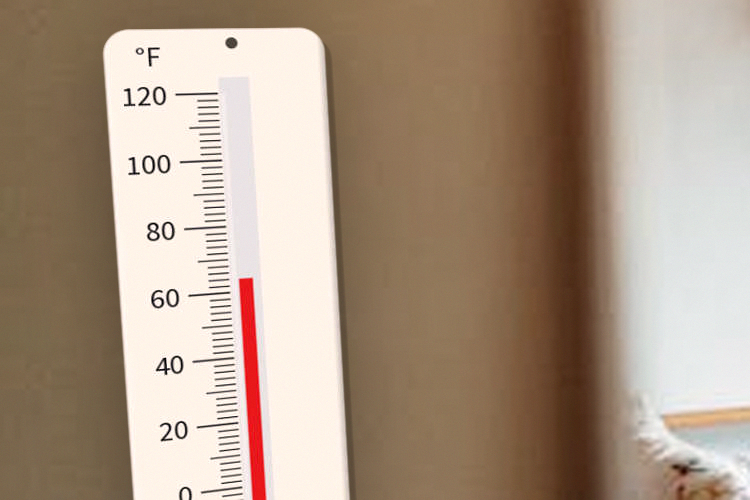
value=64 unit=°F
